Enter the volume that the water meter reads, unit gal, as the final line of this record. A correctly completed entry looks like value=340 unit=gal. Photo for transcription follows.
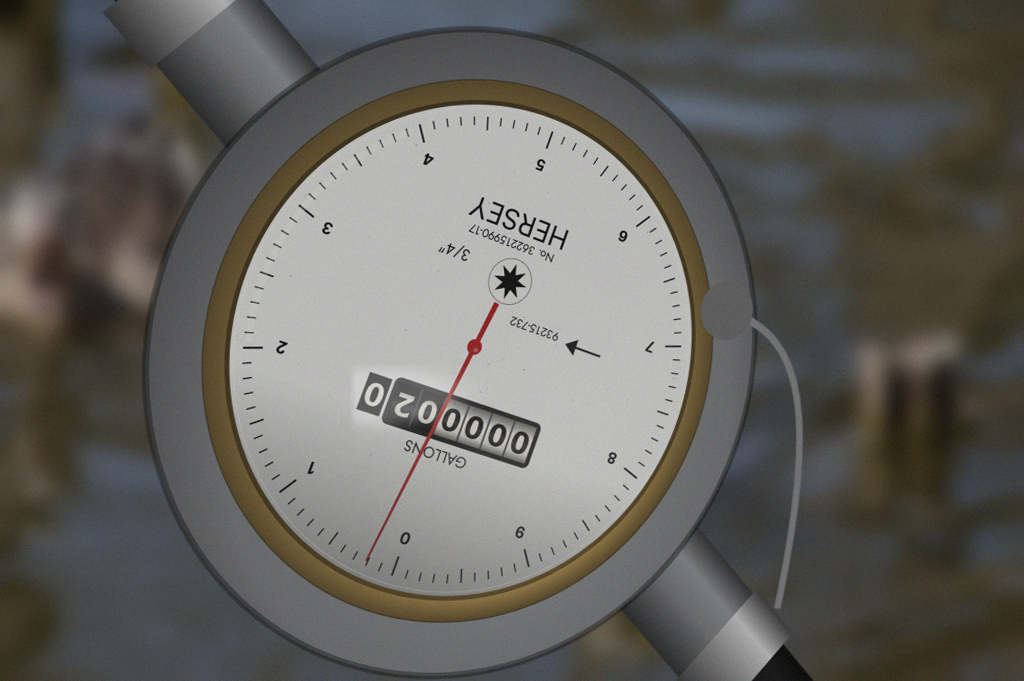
value=20.2 unit=gal
